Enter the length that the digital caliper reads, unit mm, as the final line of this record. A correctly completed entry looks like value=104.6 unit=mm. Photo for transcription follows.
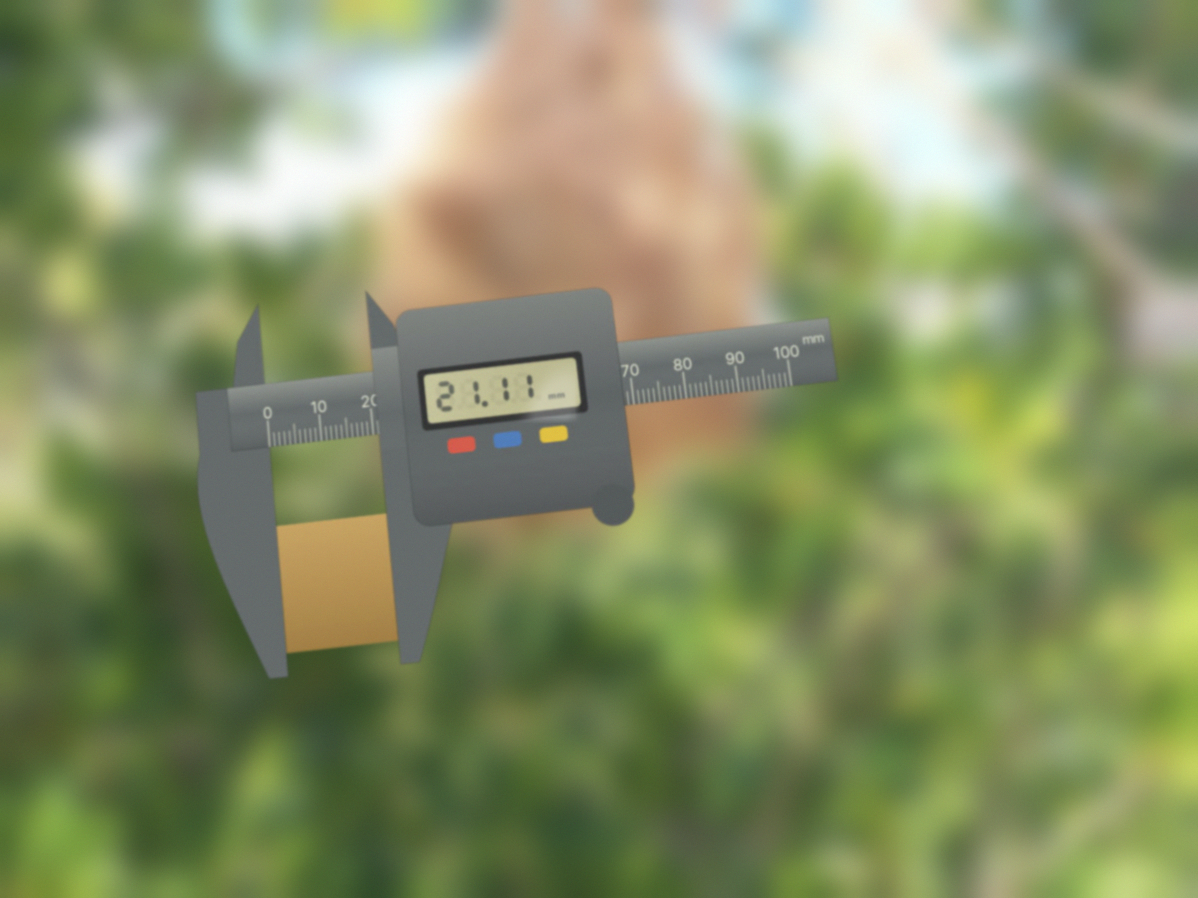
value=21.11 unit=mm
